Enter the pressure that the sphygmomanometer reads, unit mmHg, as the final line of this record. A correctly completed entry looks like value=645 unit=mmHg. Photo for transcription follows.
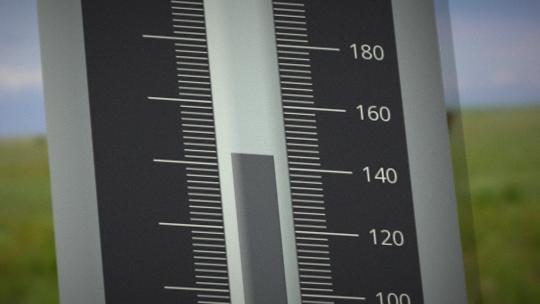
value=144 unit=mmHg
